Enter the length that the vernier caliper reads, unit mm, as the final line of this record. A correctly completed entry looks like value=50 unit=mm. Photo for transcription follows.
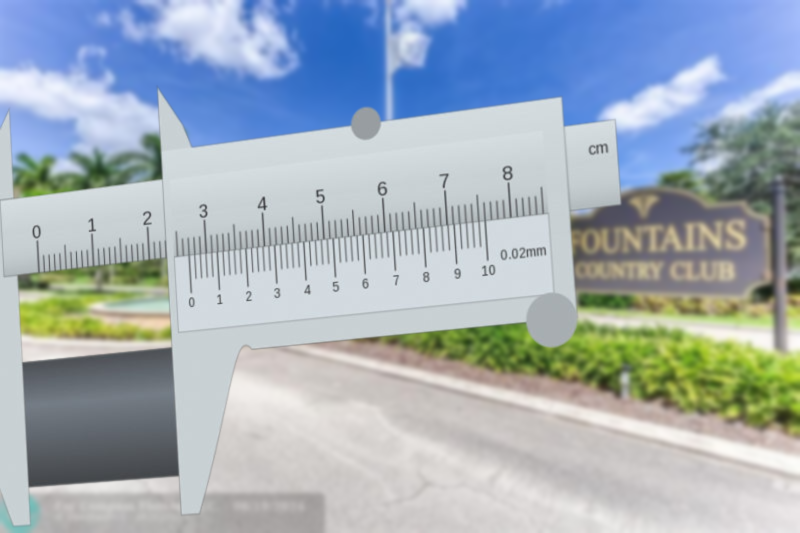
value=27.0 unit=mm
